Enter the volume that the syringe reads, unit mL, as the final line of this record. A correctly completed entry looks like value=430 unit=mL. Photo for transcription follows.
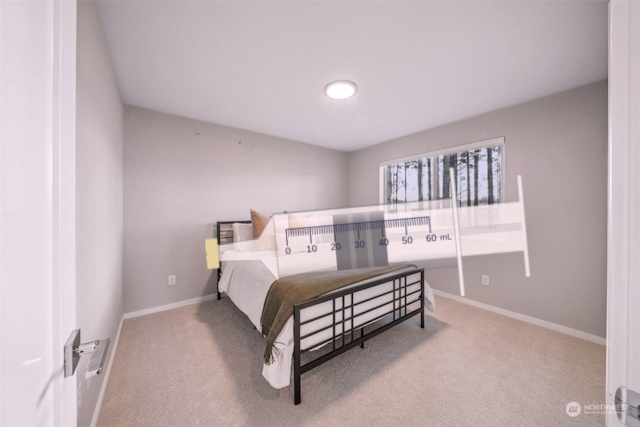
value=20 unit=mL
